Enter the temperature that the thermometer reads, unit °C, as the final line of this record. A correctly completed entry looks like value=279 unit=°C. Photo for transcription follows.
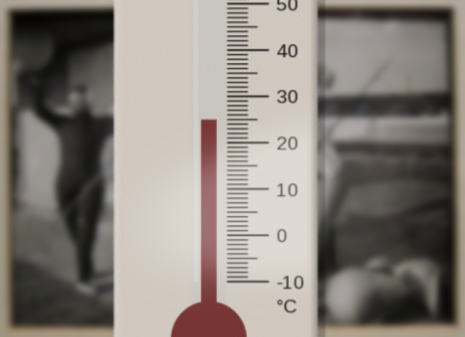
value=25 unit=°C
